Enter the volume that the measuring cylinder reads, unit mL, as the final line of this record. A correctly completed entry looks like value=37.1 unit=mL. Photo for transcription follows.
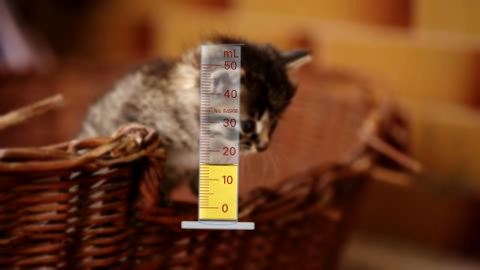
value=15 unit=mL
